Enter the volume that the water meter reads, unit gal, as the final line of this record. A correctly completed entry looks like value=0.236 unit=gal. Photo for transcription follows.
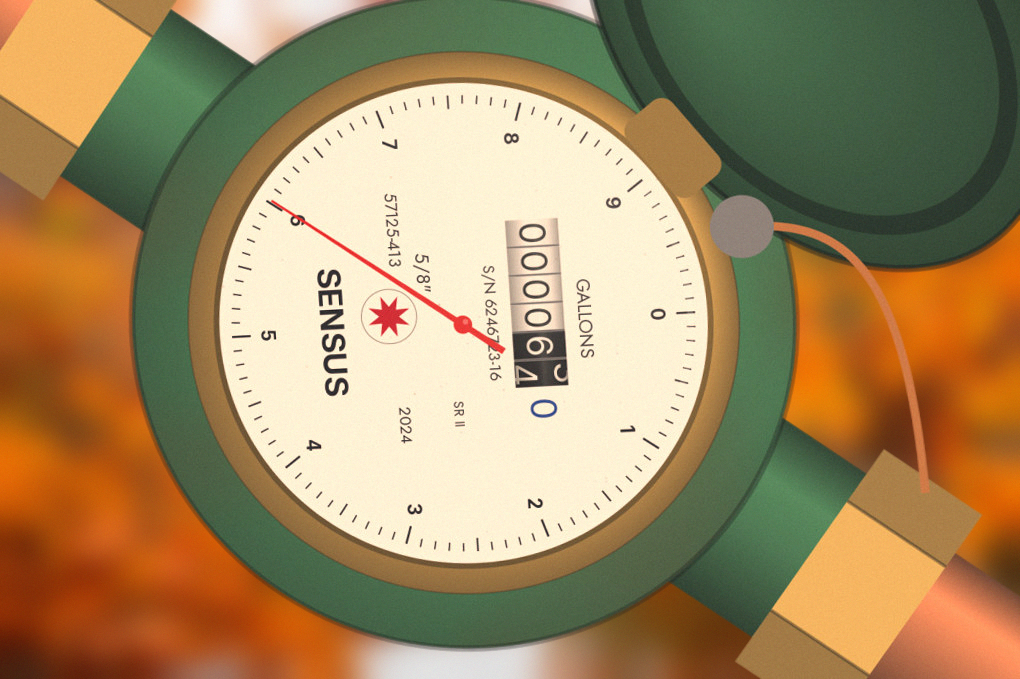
value=636.0 unit=gal
